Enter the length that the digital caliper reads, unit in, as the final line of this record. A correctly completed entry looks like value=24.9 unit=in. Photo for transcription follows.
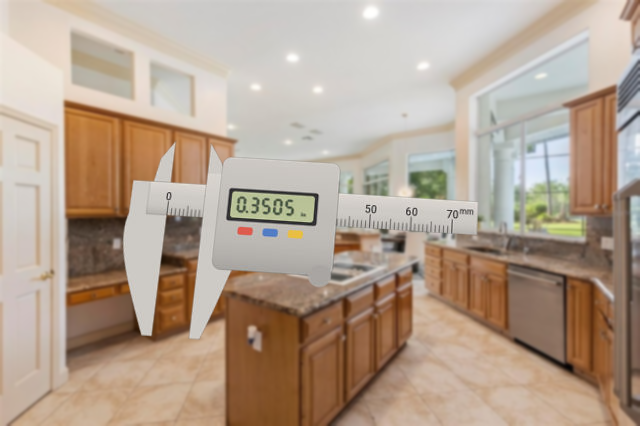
value=0.3505 unit=in
